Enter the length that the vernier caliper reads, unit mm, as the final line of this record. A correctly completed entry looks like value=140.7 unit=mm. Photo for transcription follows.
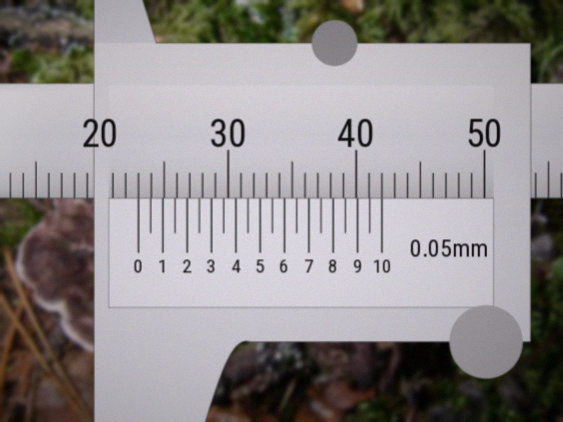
value=23.0 unit=mm
